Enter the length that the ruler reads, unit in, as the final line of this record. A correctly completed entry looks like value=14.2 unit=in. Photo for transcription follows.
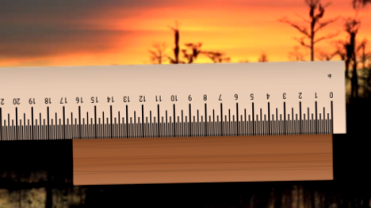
value=16.5 unit=in
